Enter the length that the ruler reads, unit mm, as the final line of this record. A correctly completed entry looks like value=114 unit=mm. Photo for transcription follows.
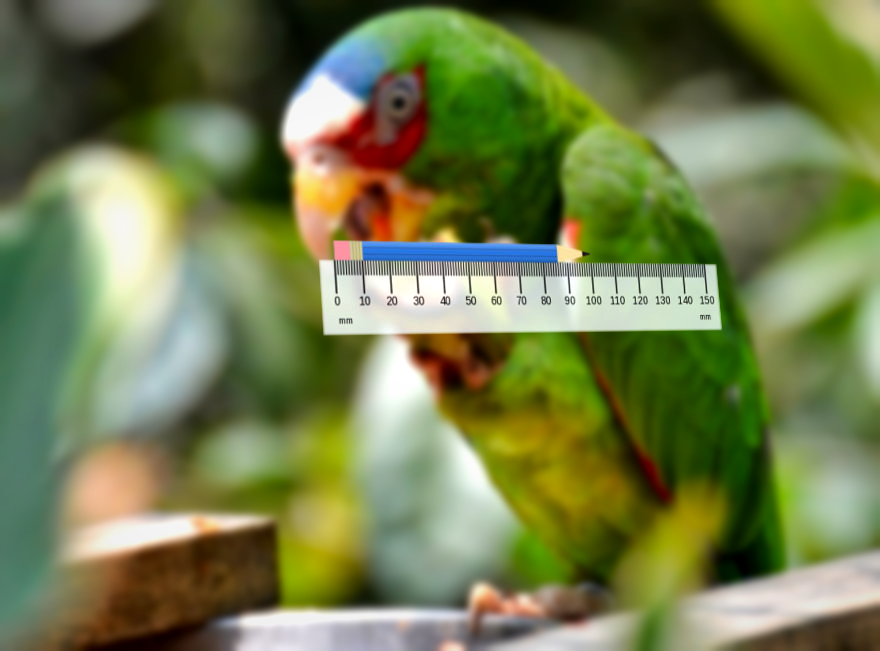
value=100 unit=mm
